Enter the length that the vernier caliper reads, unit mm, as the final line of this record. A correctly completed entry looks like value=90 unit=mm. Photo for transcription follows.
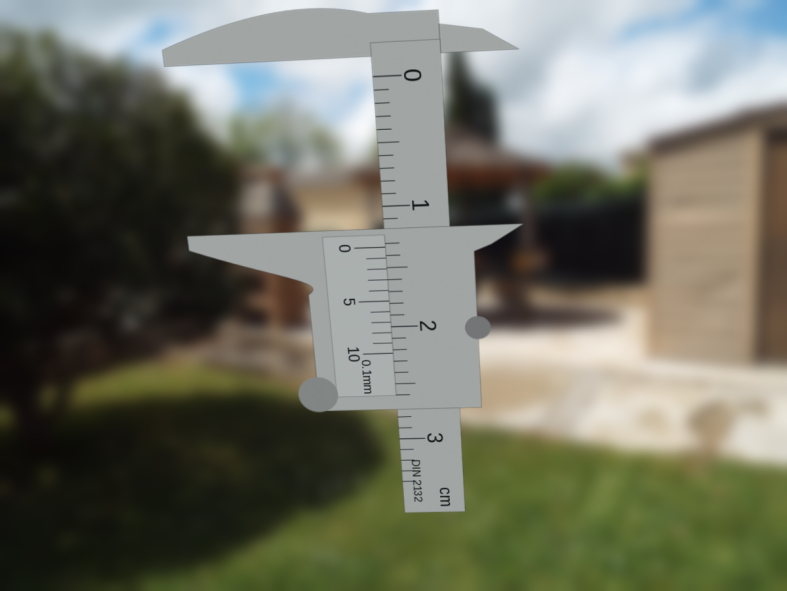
value=13.3 unit=mm
